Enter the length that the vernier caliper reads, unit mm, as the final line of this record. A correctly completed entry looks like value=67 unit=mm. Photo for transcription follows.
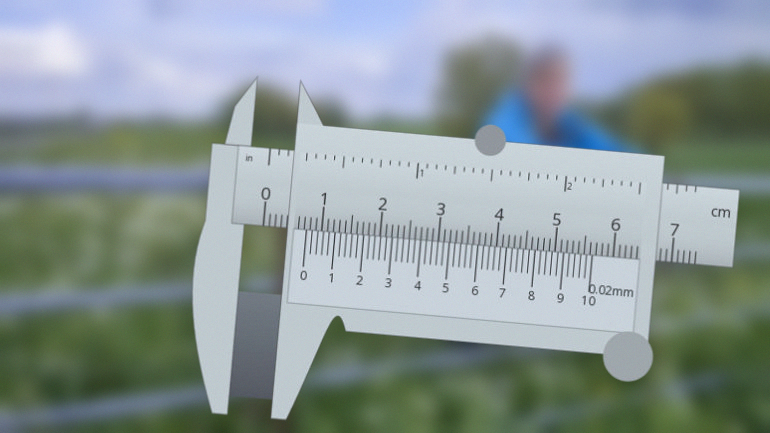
value=7.4 unit=mm
